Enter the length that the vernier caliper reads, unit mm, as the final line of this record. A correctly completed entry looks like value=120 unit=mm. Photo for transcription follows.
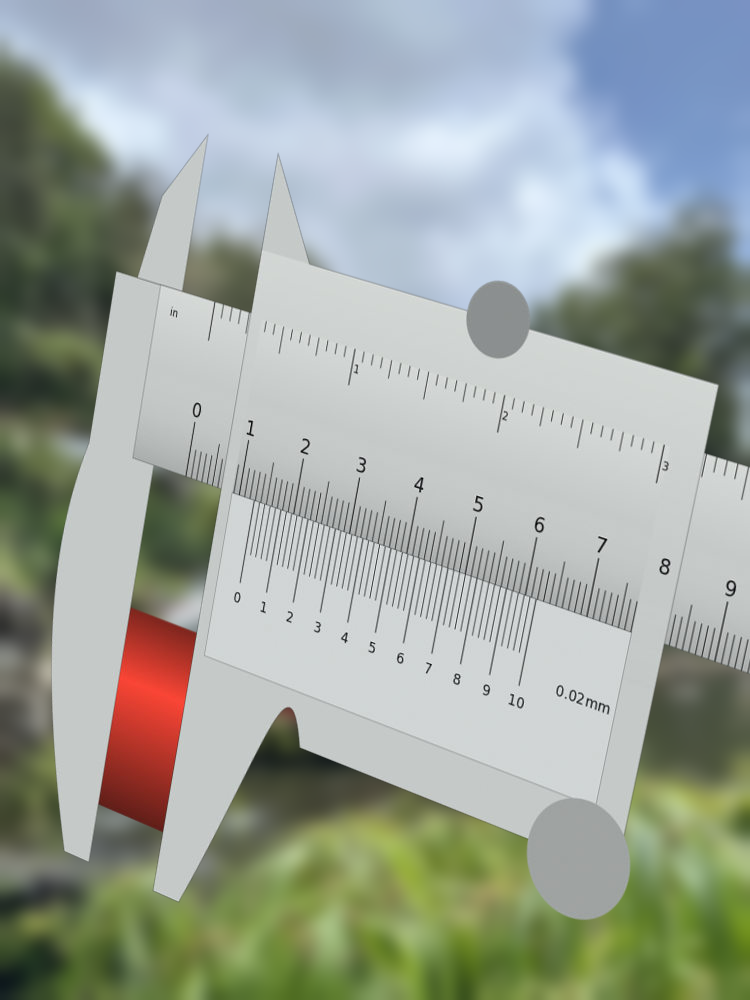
value=12.8 unit=mm
